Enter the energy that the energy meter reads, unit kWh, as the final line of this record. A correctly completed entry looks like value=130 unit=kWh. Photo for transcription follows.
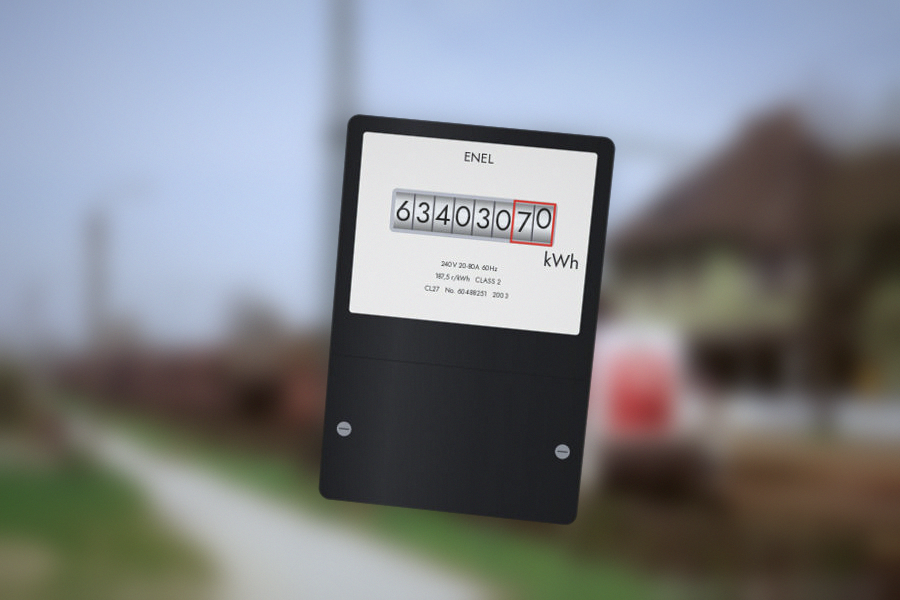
value=634030.70 unit=kWh
